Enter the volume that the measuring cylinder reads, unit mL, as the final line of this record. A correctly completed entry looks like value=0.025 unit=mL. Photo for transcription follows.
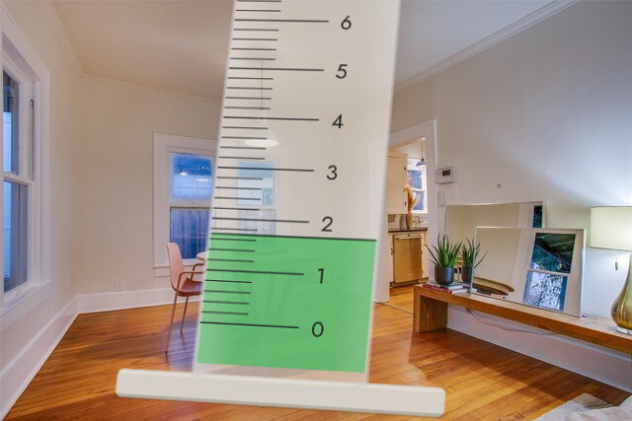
value=1.7 unit=mL
